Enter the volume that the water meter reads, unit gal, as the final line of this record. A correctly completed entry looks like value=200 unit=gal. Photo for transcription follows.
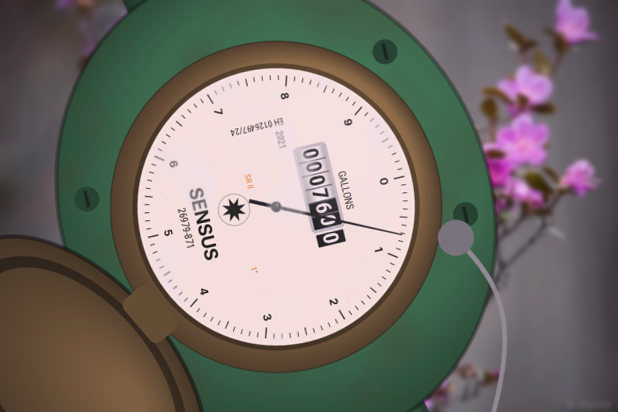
value=7600.7 unit=gal
